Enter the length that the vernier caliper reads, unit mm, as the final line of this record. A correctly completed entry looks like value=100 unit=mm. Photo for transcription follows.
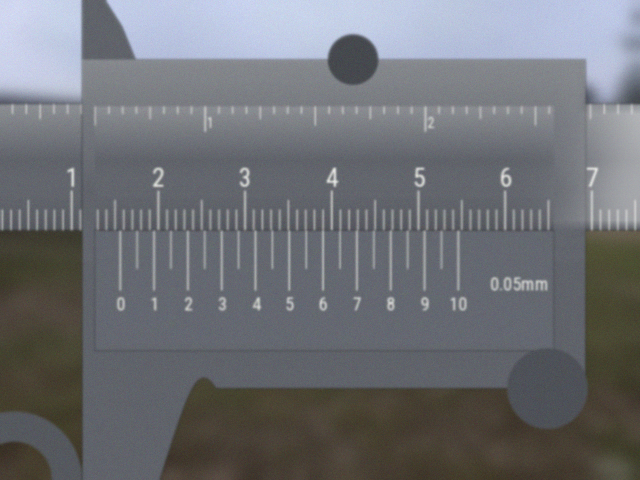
value=15.6 unit=mm
